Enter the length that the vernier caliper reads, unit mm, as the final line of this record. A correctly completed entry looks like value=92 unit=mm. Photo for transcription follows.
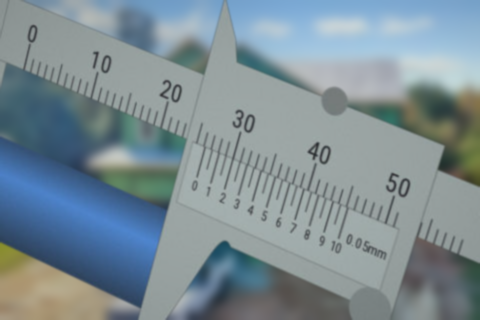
value=26.2 unit=mm
